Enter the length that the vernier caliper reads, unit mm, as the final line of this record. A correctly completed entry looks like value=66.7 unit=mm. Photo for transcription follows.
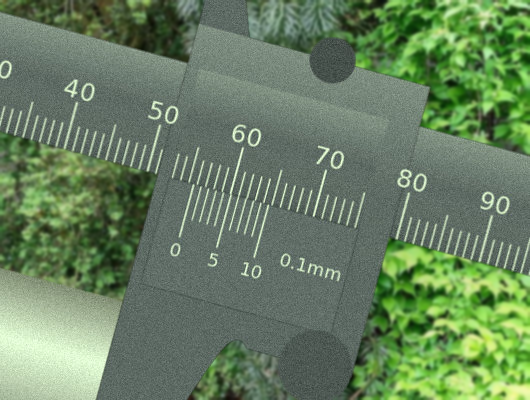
value=55.6 unit=mm
